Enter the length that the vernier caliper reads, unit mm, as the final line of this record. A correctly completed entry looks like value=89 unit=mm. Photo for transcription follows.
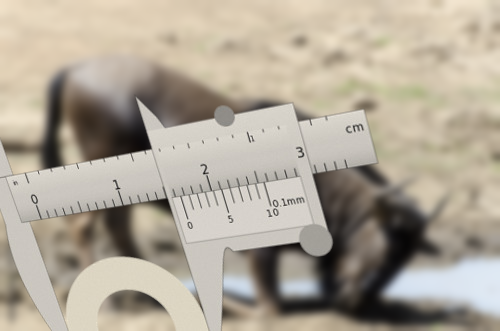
value=16.6 unit=mm
